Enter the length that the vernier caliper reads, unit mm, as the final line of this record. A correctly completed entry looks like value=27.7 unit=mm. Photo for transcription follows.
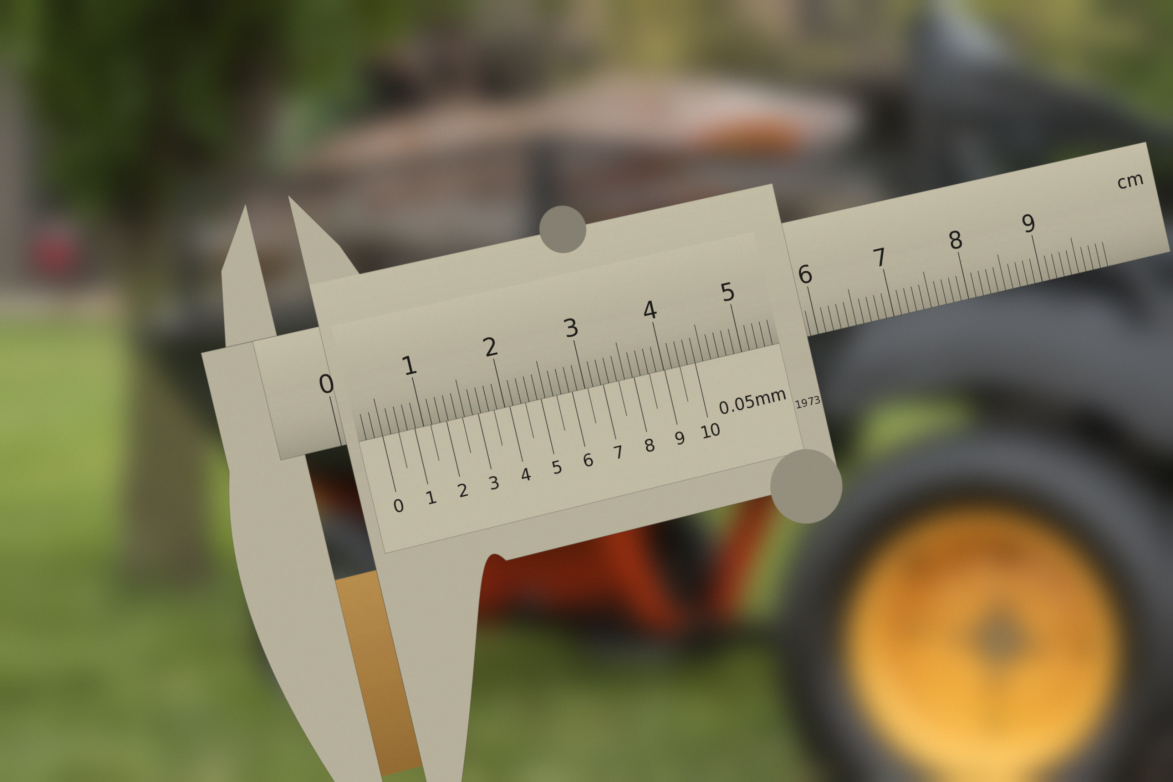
value=5.0 unit=mm
